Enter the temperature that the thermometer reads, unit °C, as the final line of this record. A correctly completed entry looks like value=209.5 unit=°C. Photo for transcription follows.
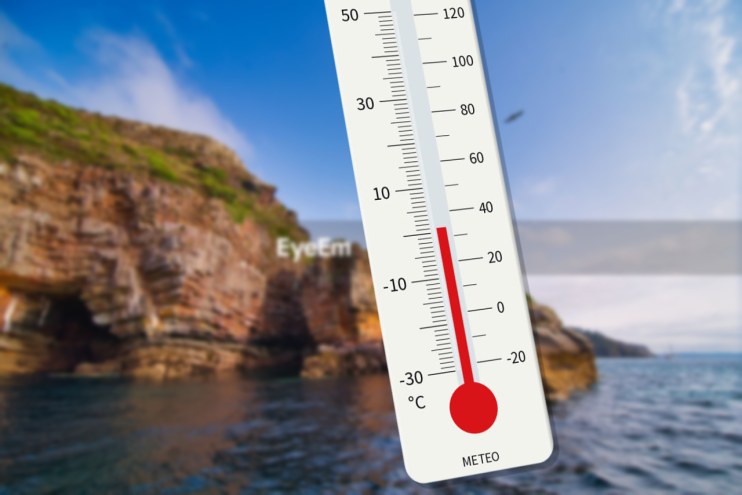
value=1 unit=°C
